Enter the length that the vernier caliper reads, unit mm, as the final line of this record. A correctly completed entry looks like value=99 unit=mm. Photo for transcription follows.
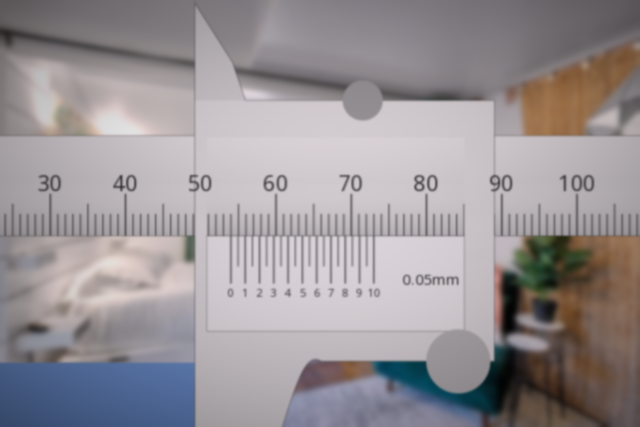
value=54.0 unit=mm
